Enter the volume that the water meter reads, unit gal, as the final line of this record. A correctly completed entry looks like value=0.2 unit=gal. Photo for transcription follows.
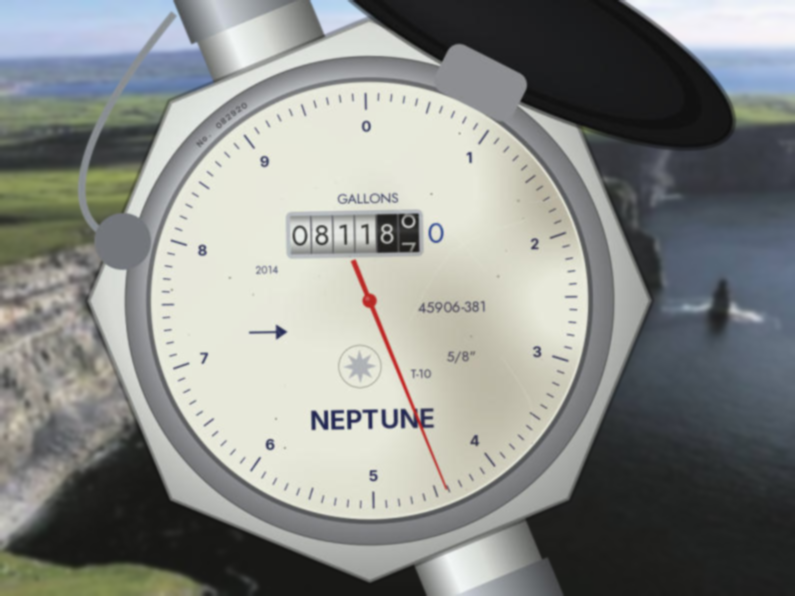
value=811864.4 unit=gal
